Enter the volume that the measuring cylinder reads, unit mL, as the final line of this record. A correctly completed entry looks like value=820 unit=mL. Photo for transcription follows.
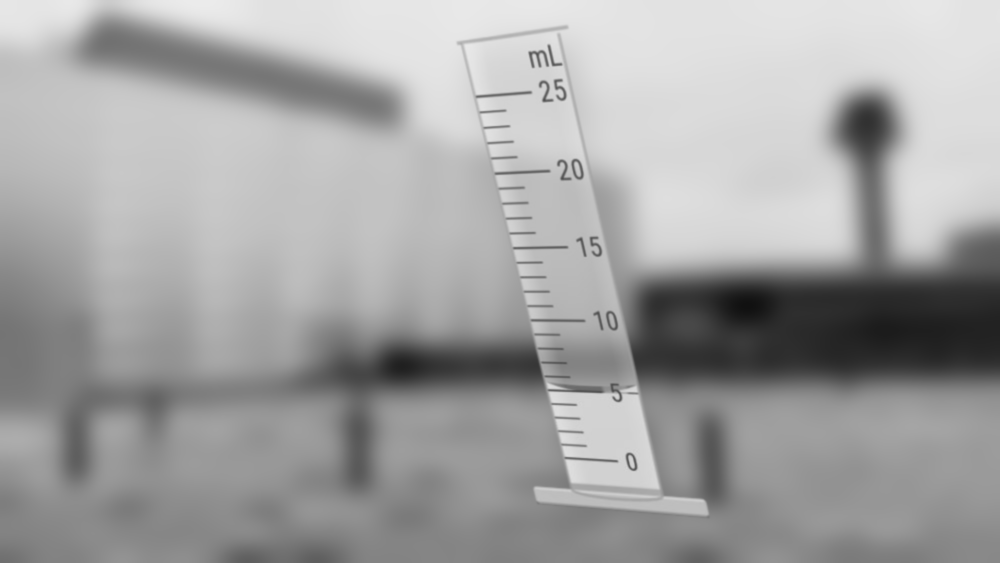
value=5 unit=mL
